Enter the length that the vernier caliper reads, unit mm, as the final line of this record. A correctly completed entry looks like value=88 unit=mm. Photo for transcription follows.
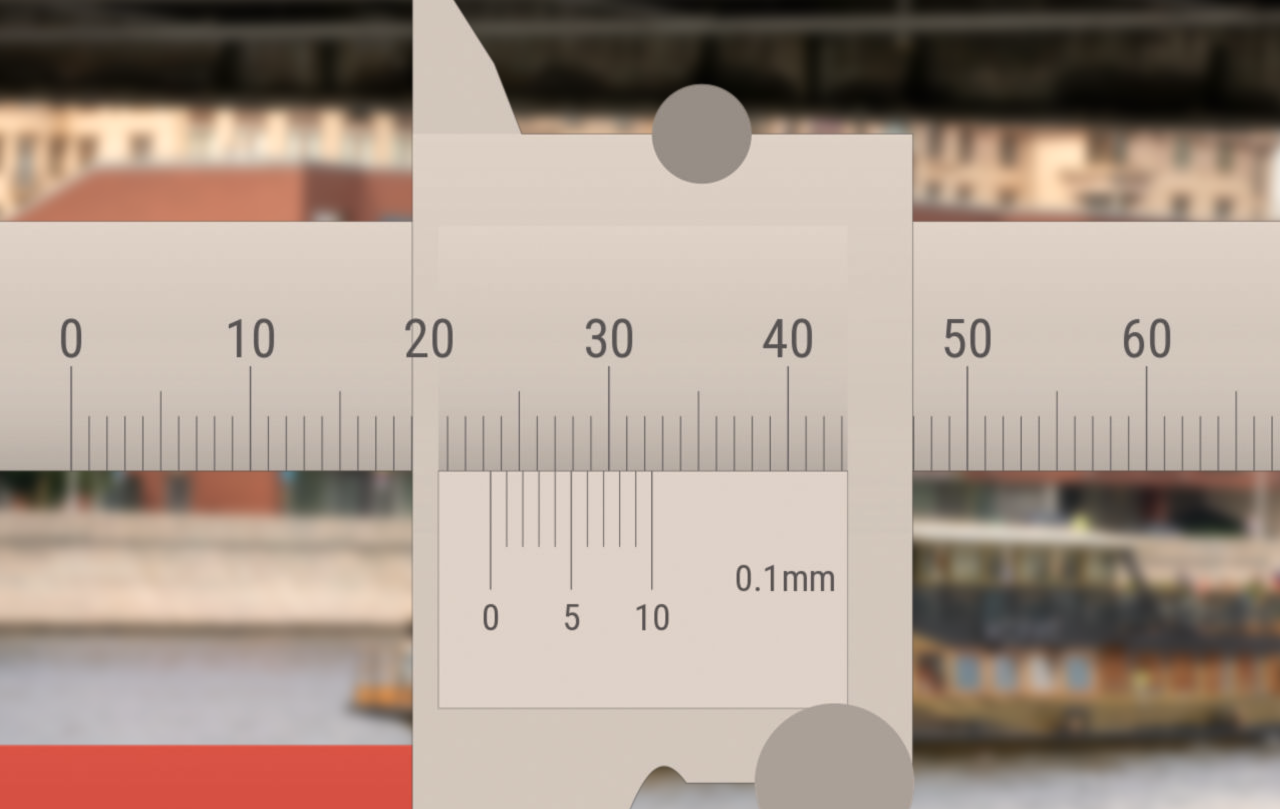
value=23.4 unit=mm
